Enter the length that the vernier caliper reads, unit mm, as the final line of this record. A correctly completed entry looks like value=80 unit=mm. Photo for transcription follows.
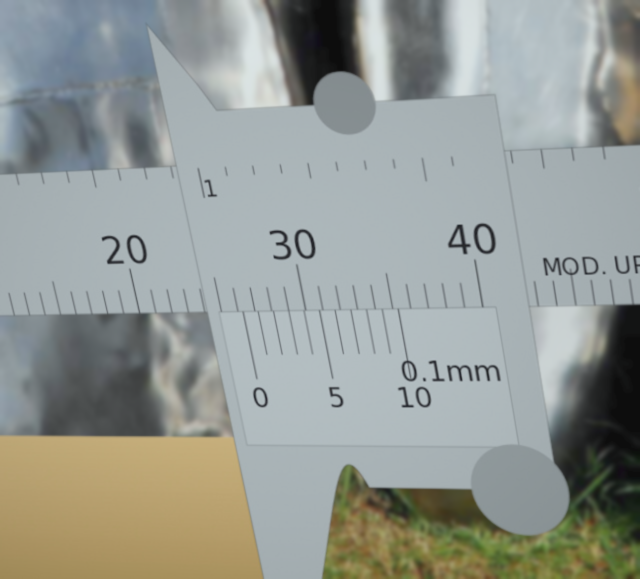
value=26.3 unit=mm
